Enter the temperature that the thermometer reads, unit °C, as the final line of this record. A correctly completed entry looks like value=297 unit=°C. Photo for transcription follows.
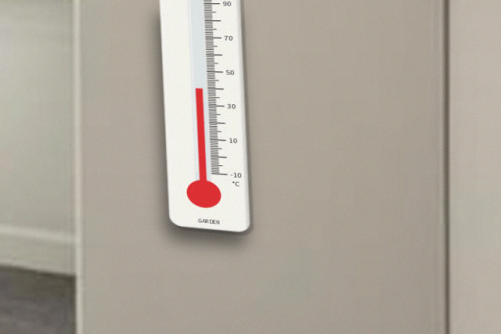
value=40 unit=°C
